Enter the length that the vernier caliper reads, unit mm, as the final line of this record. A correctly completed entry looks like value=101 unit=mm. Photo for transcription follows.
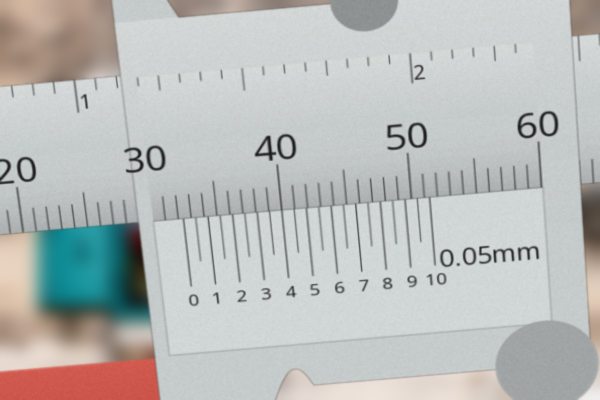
value=32.4 unit=mm
